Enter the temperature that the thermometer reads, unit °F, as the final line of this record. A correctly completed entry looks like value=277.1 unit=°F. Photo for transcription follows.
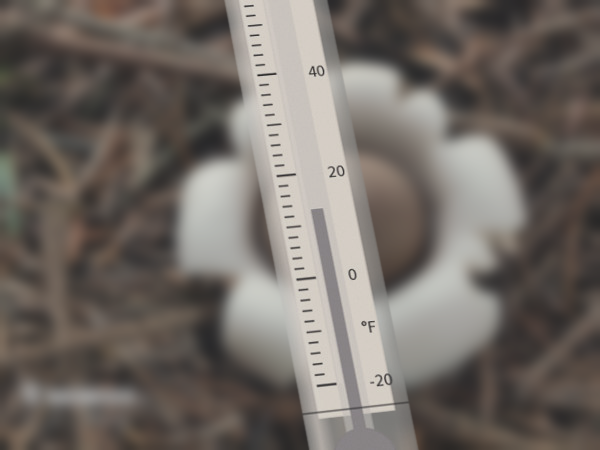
value=13 unit=°F
